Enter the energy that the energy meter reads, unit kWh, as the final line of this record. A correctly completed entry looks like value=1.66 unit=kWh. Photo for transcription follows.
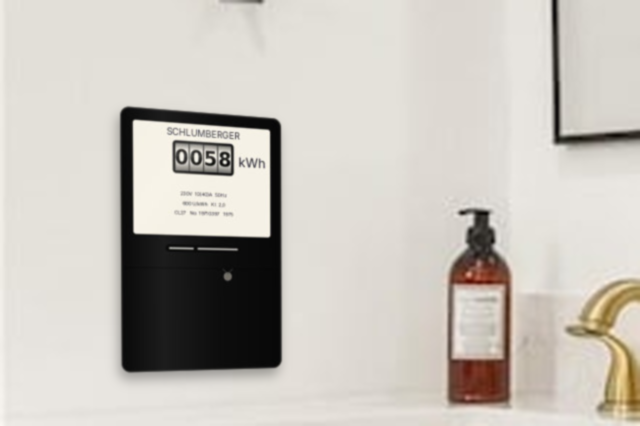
value=58 unit=kWh
